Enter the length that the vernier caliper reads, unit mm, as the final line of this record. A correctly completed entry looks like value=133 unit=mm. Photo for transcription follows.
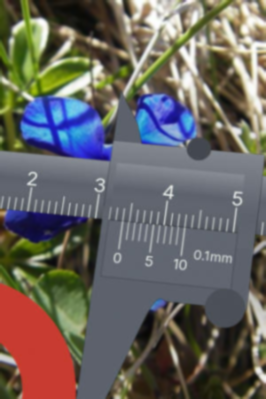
value=34.0 unit=mm
